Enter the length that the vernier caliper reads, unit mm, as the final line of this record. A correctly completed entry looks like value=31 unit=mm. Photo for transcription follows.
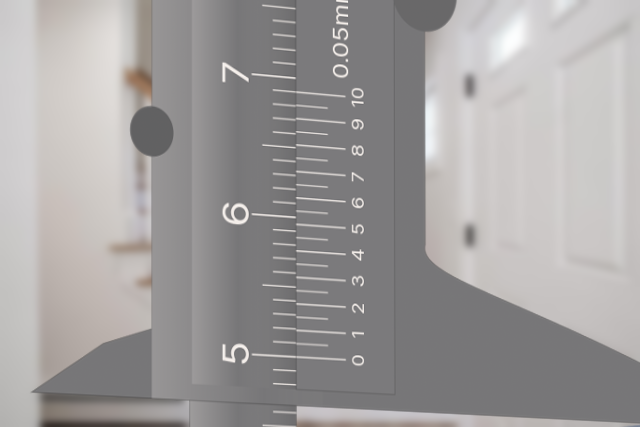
value=50.0 unit=mm
